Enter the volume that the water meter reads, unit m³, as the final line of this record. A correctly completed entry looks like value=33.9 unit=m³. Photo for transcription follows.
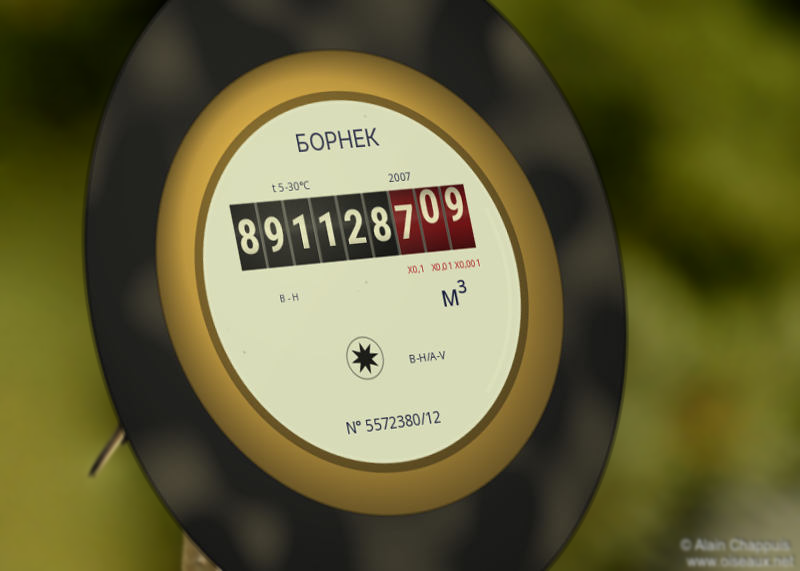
value=891128.709 unit=m³
